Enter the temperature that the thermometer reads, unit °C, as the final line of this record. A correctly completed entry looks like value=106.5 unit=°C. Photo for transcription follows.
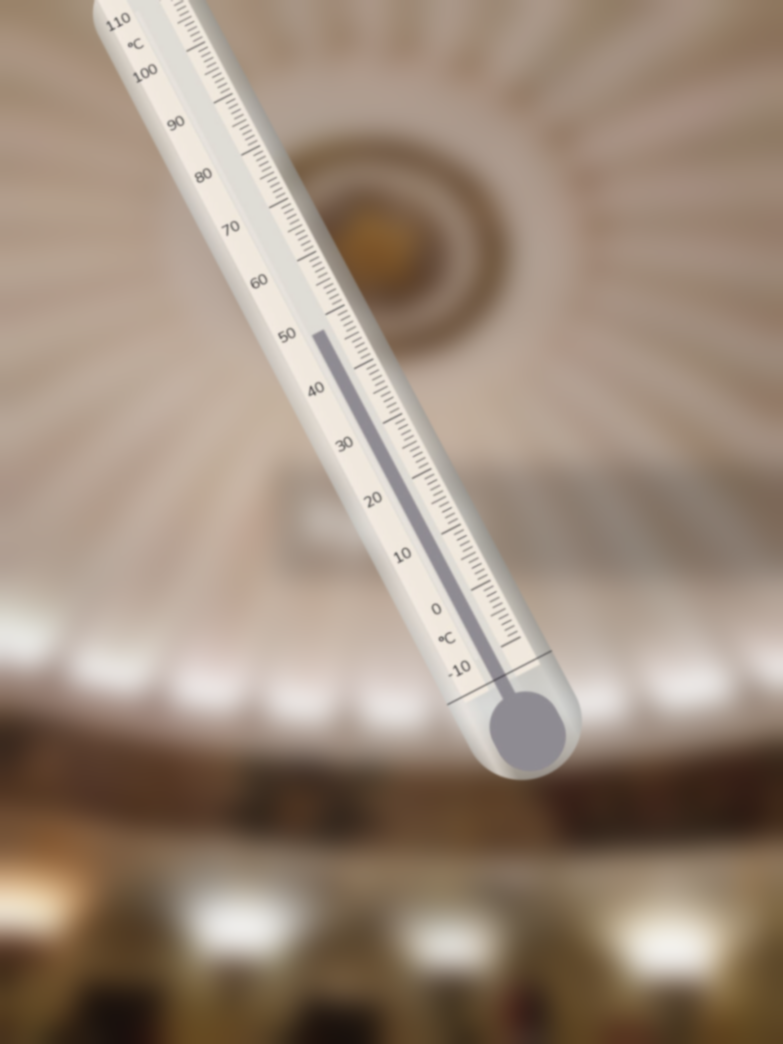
value=48 unit=°C
